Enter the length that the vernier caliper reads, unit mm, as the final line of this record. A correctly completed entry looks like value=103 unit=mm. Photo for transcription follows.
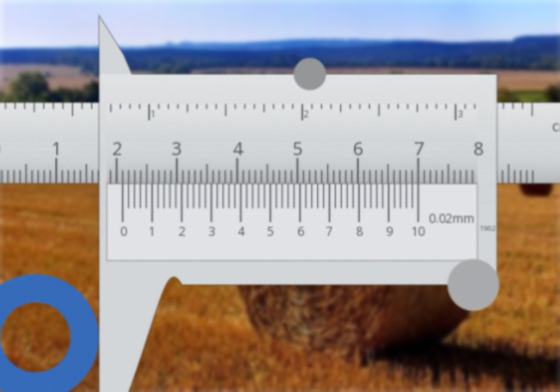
value=21.0 unit=mm
